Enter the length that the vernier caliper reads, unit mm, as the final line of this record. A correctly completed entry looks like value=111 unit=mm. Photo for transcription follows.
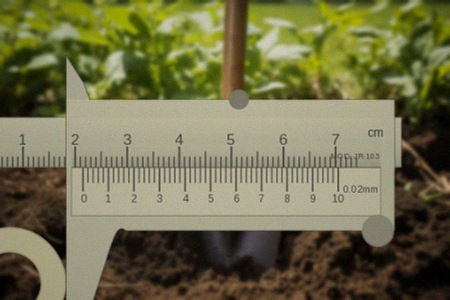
value=21.5 unit=mm
